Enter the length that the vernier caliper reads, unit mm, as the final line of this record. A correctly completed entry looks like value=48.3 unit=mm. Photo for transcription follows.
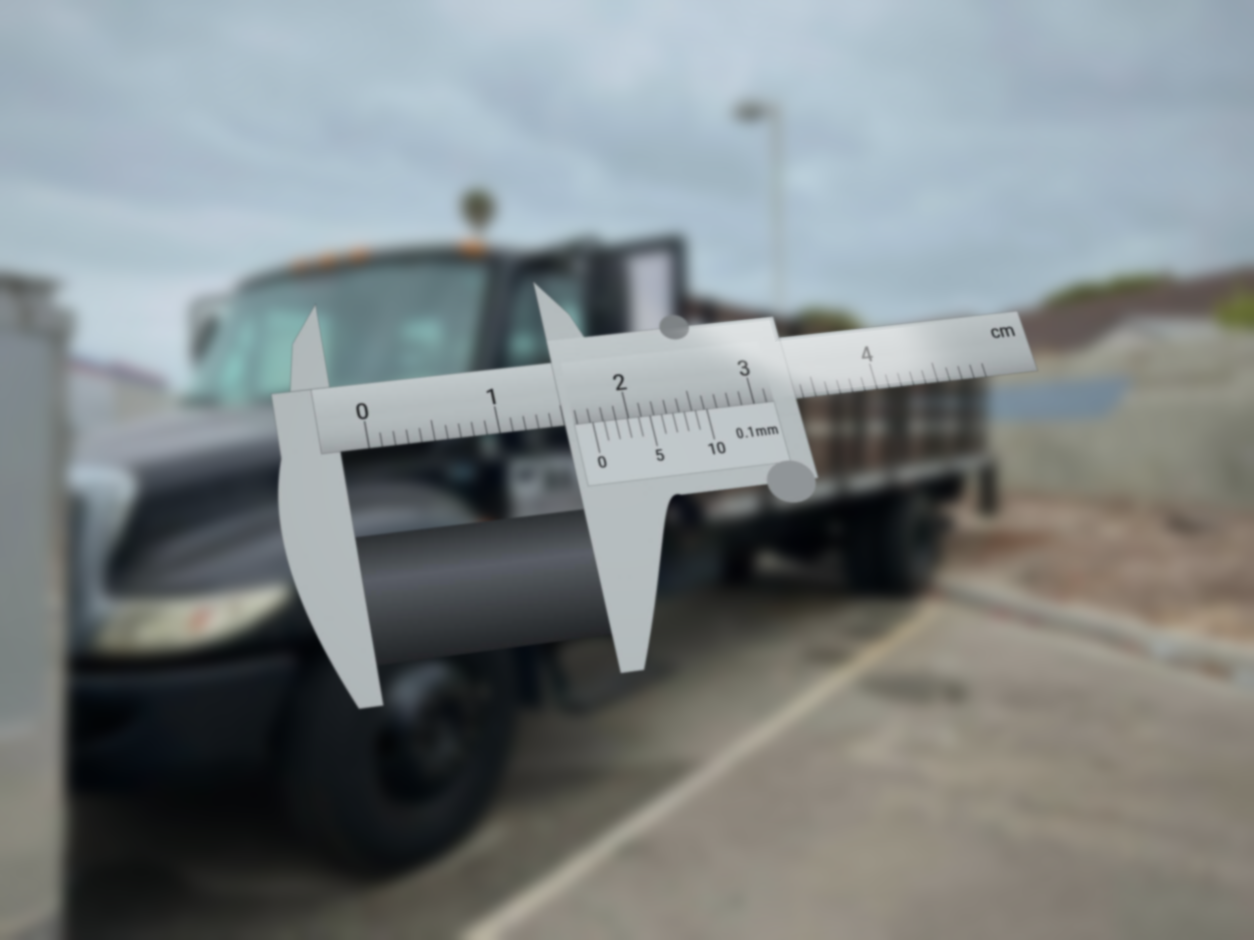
value=17.2 unit=mm
